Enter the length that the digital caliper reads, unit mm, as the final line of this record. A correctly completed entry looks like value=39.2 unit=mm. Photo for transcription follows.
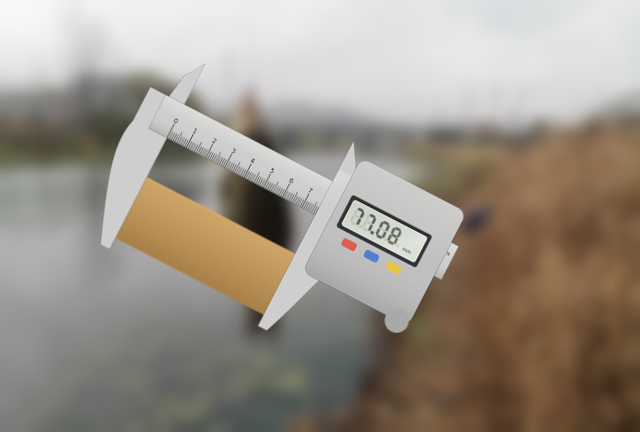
value=77.08 unit=mm
